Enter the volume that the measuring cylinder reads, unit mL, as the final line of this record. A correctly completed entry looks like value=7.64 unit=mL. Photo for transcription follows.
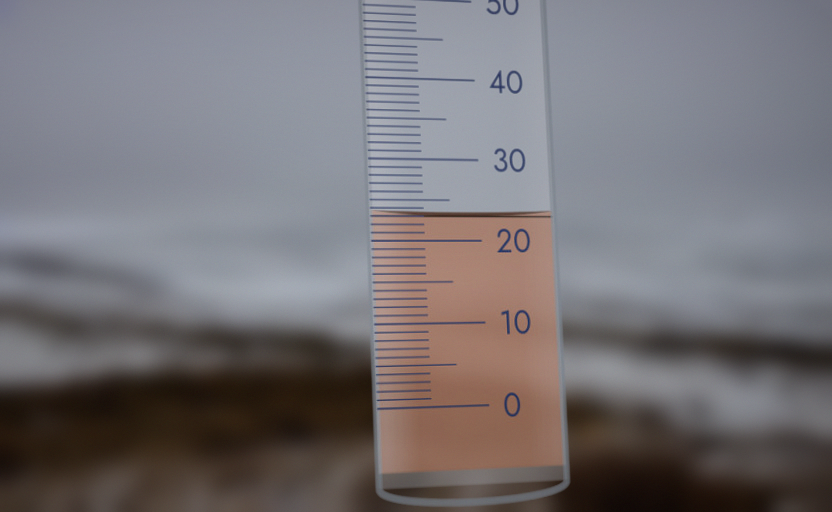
value=23 unit=mL
